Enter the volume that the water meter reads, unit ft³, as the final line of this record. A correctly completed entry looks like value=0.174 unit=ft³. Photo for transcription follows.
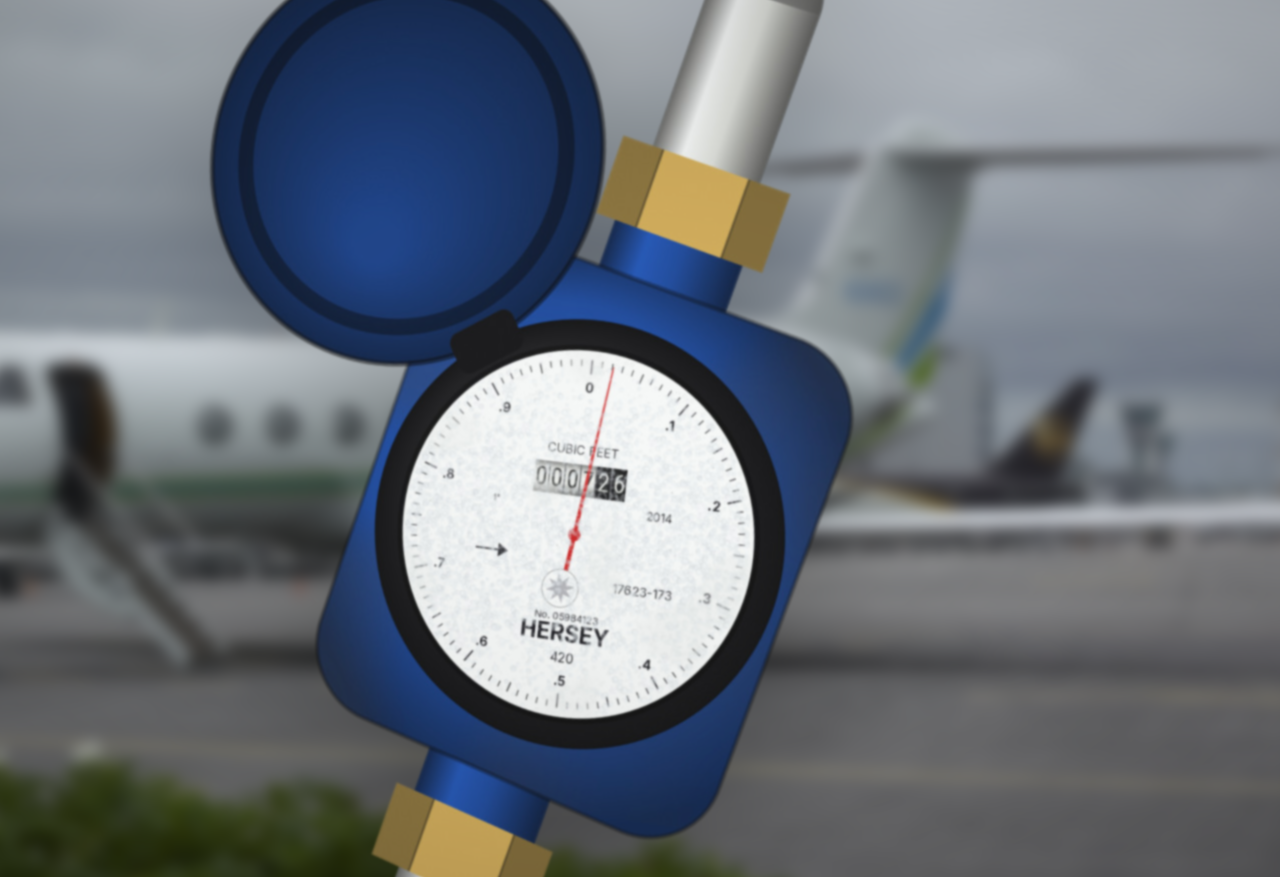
value=726.02 unit=ft³
